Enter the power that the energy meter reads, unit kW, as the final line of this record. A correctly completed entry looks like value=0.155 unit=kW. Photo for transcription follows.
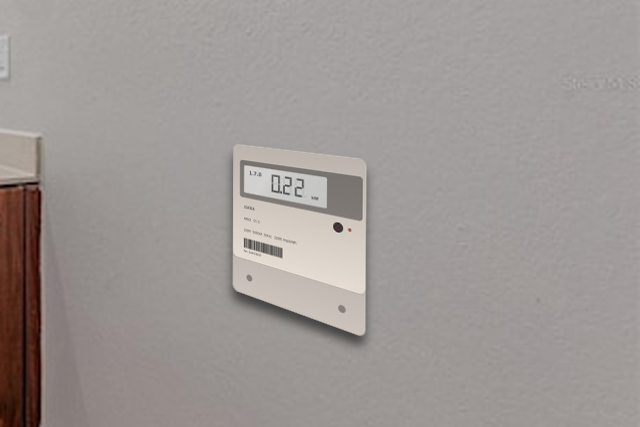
value=0.22 unit=kW
